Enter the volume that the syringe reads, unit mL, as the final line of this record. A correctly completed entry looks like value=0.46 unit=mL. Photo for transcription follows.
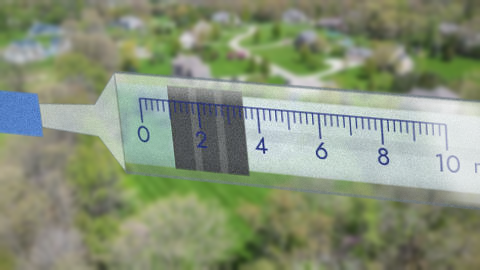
value=1 unit=mL
